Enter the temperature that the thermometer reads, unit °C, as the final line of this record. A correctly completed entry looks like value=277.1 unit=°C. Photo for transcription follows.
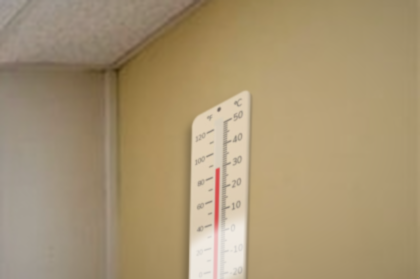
value=30 unit=°C
